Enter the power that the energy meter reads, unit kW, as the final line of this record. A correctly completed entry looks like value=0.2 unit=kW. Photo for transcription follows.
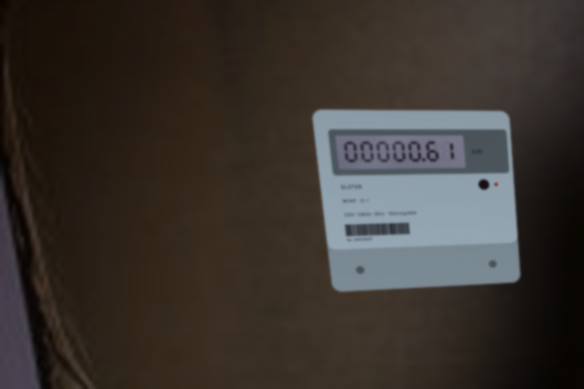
value=0.61 unit=kW
